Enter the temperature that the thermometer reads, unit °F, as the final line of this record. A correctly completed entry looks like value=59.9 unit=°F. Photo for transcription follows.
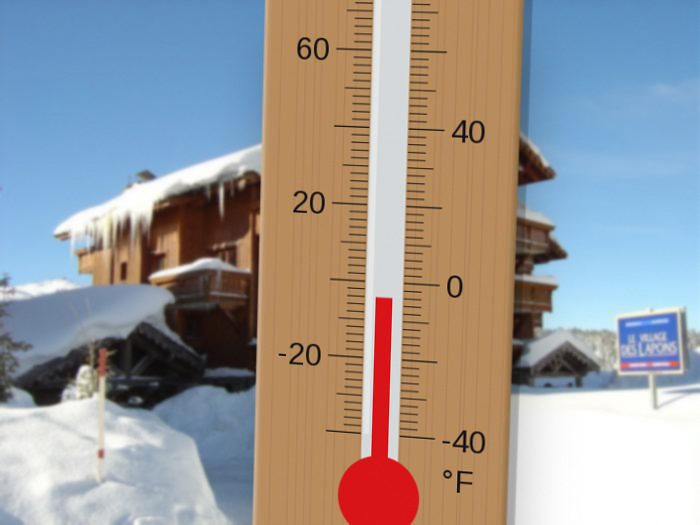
value=-4 unit=°F
